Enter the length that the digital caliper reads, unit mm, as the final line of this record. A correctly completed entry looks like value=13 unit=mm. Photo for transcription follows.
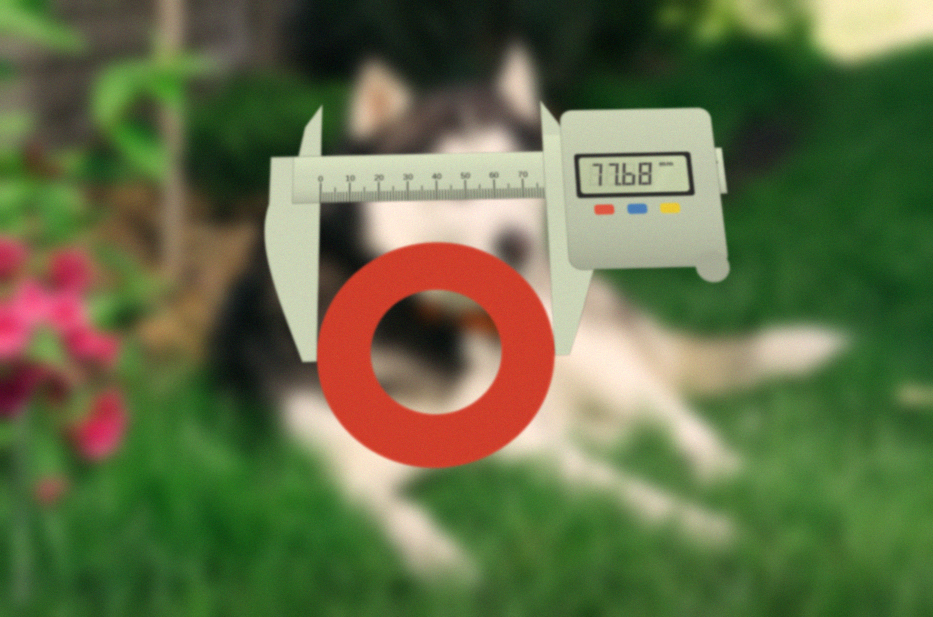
value=77.68 unit=mm
